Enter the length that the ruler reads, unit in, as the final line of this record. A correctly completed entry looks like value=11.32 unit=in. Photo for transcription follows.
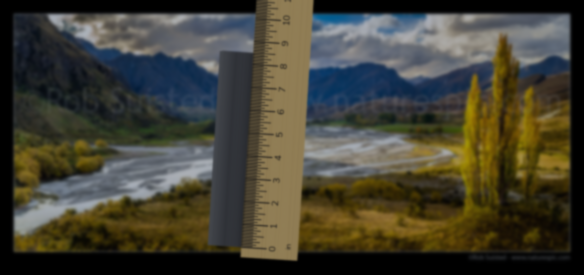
value=8.5 unit=in
